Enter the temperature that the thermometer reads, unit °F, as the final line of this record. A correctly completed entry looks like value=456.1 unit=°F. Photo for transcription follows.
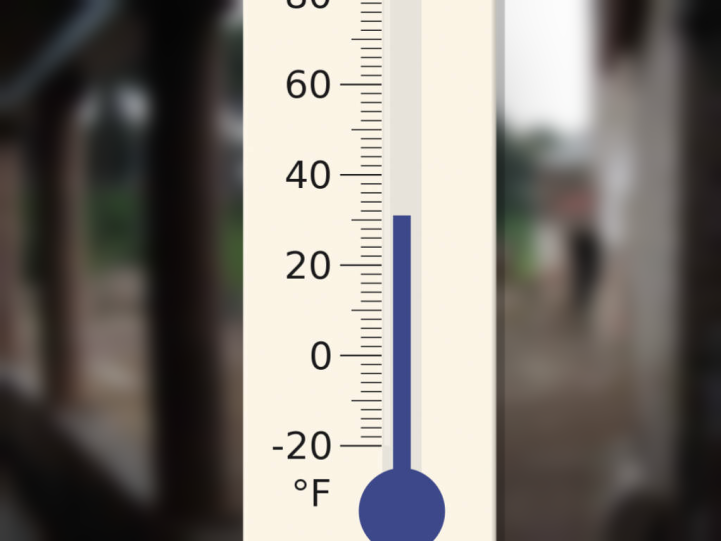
value=31 unit=°F
